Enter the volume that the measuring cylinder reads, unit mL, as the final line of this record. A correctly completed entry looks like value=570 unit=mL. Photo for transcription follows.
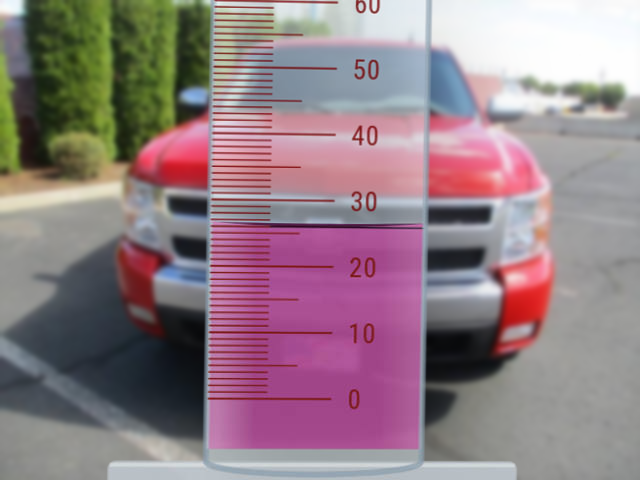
value=26 unit=mL
